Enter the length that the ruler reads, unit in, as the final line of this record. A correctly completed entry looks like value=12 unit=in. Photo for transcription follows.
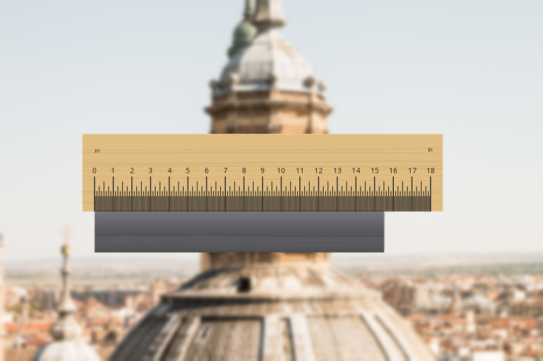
value=15.5 unit=in
